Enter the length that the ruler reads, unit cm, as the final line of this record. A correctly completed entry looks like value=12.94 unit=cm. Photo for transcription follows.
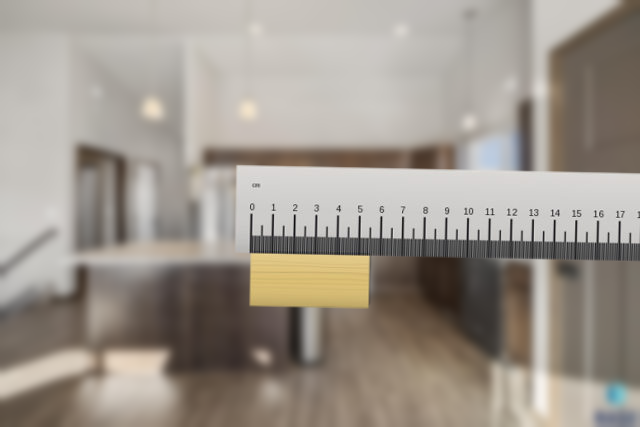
value=5.5 unit=cm
